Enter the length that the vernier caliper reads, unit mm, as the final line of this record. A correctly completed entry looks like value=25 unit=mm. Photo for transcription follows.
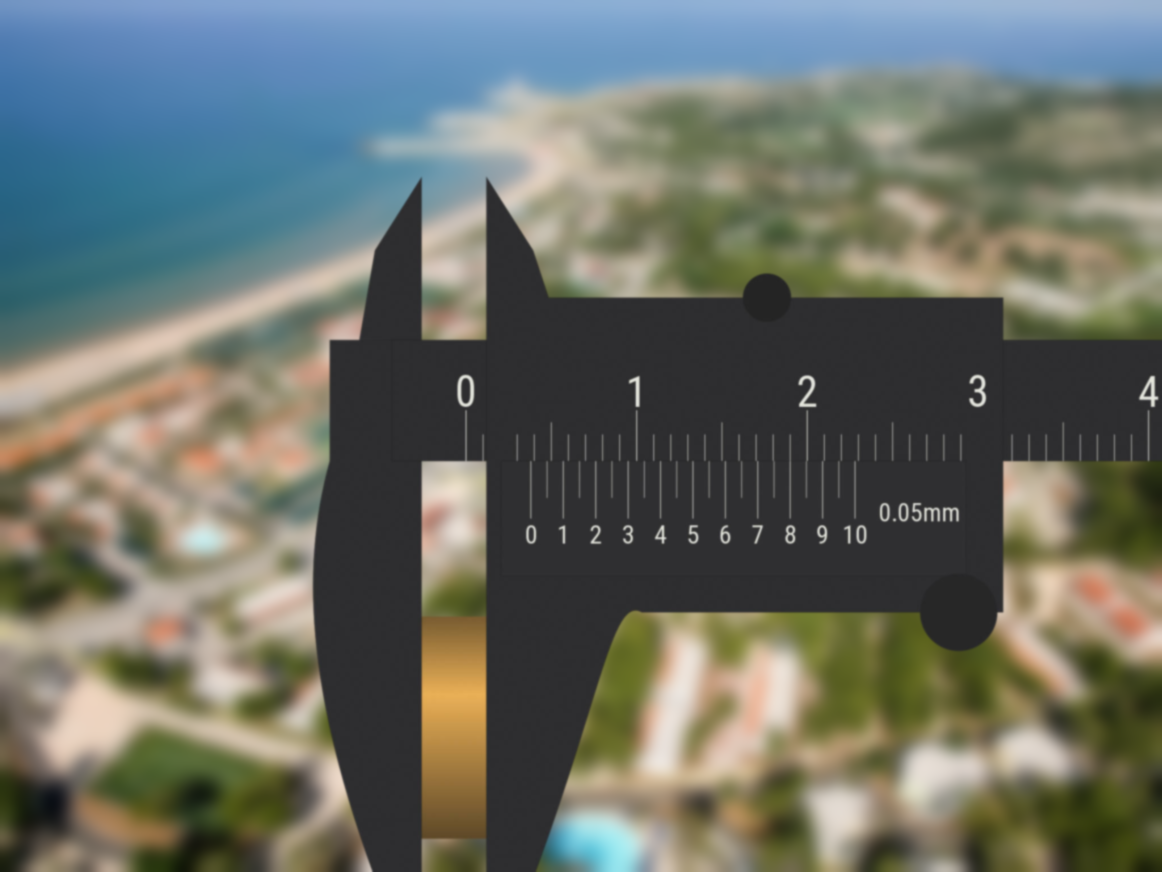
value=3.8 unit=mm
